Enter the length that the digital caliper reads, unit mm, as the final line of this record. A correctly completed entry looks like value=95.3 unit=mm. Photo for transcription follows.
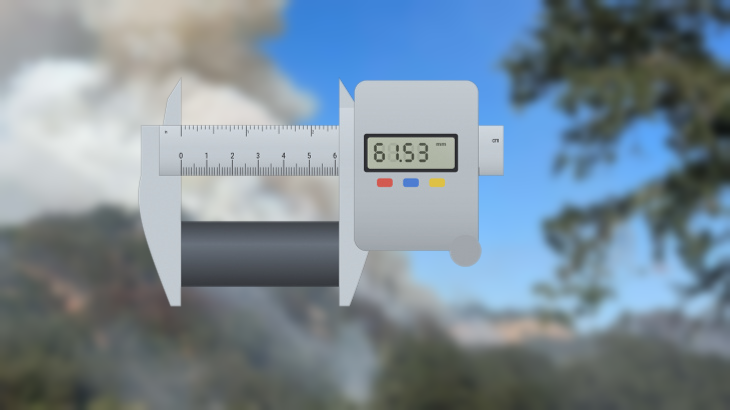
value=61.53 unit=mm
